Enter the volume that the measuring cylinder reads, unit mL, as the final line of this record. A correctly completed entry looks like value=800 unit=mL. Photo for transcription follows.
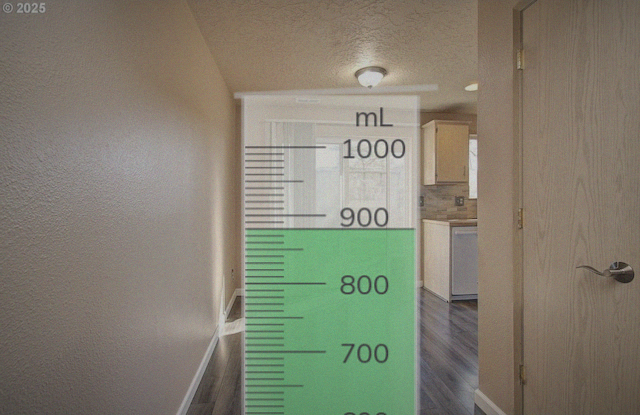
value=880 unit=mL
